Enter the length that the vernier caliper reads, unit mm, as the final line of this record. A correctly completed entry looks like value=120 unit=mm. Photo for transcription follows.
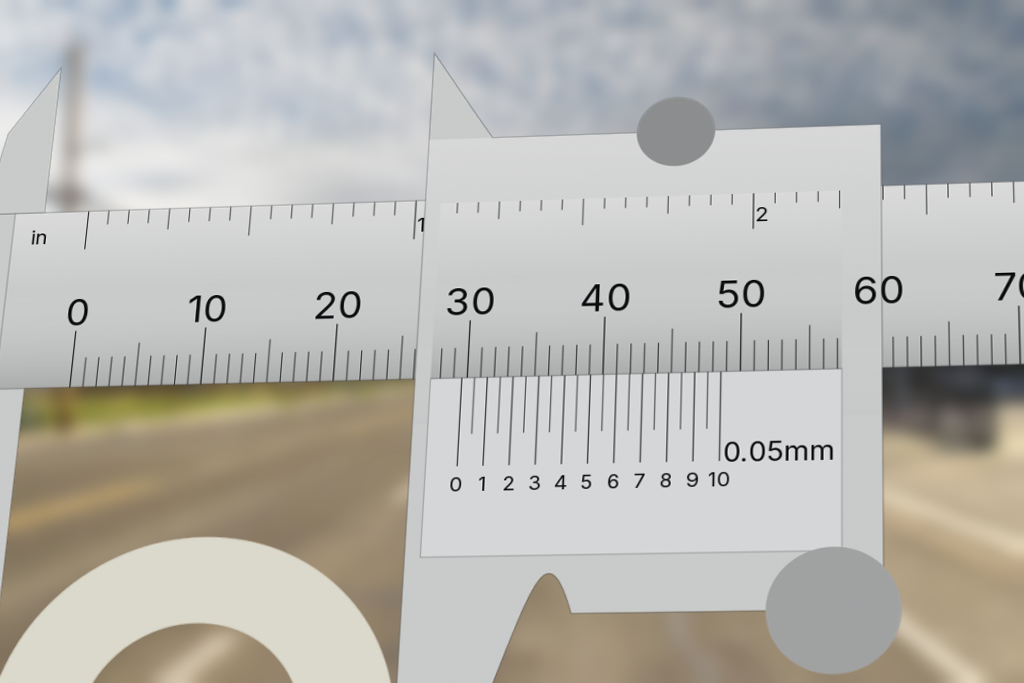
value=29.6 unit=mm
